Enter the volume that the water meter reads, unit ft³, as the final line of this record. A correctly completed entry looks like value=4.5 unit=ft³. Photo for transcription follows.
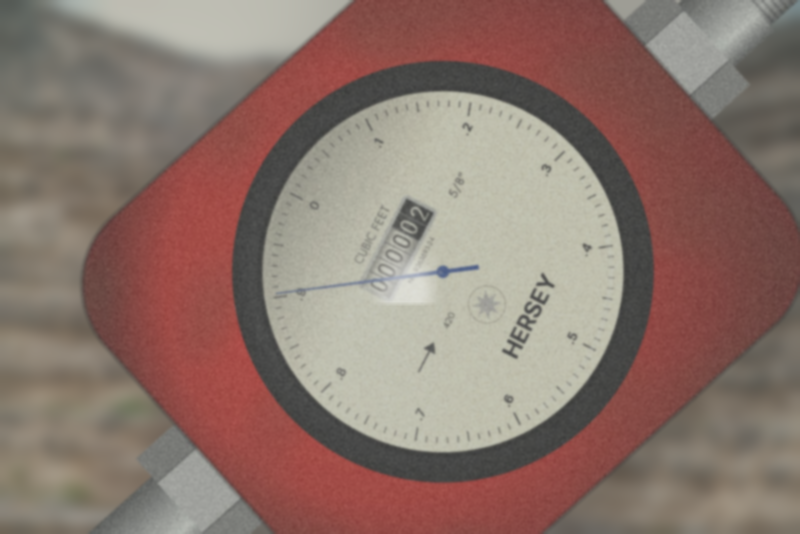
value=1.90 unit=ft³
